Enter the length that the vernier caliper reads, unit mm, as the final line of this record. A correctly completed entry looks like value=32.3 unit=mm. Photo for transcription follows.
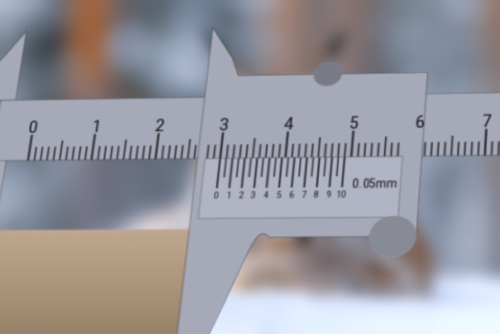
value=30.0 unit=mm
